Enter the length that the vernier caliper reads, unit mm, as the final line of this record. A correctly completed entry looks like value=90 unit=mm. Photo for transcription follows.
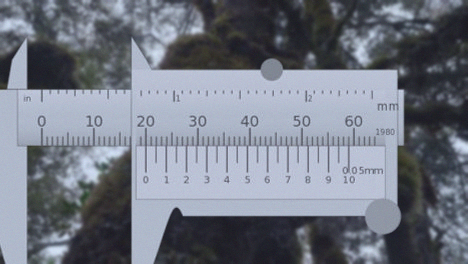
value=20.0 unit=mm
